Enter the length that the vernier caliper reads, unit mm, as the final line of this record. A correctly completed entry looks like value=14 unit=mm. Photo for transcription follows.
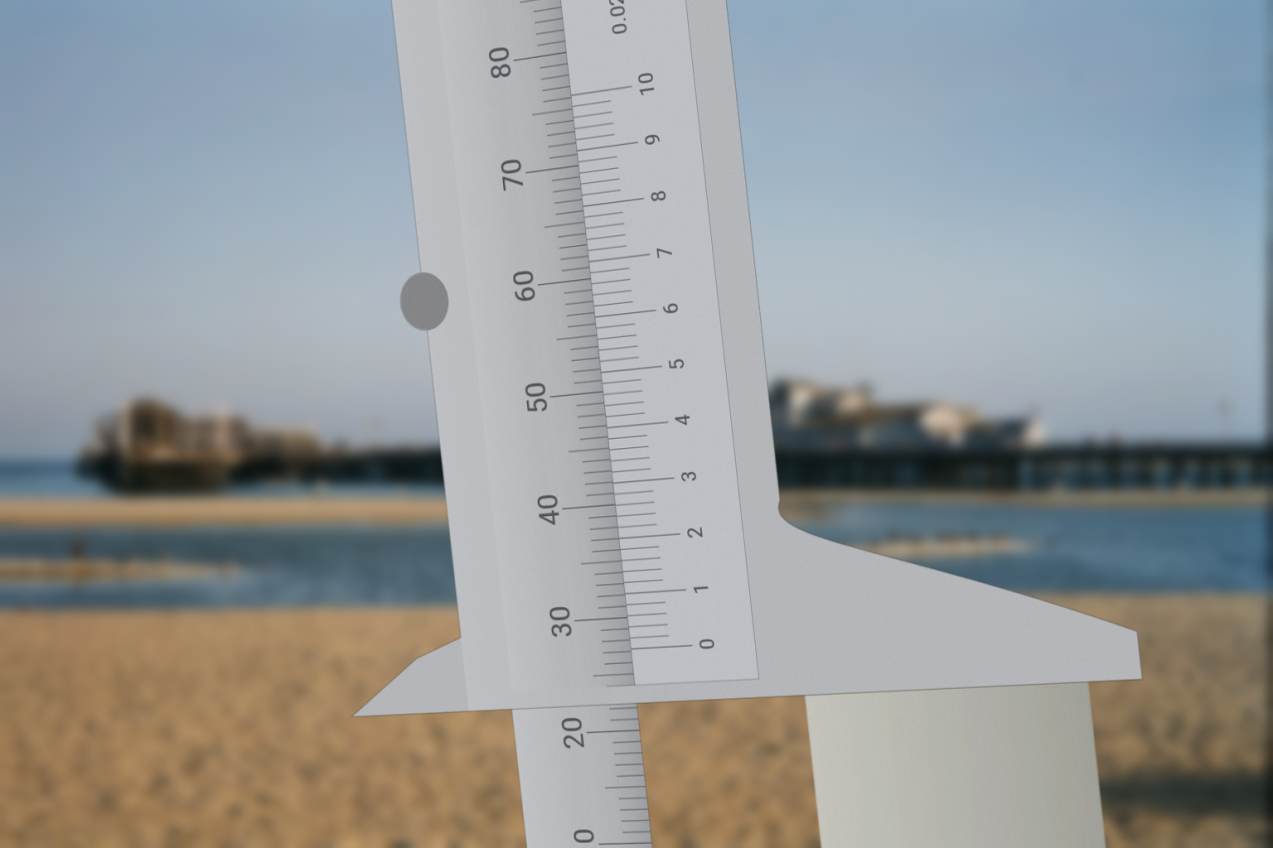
value=27.2 unit=mm
